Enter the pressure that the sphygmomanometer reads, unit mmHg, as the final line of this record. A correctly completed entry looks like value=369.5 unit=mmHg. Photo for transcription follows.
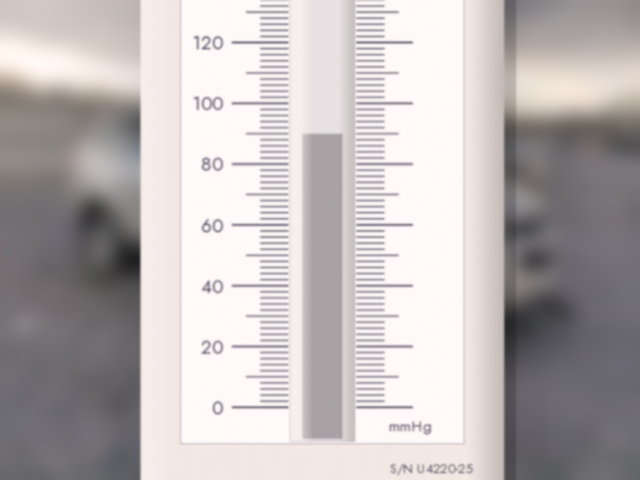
value=90 unit=mmHg
